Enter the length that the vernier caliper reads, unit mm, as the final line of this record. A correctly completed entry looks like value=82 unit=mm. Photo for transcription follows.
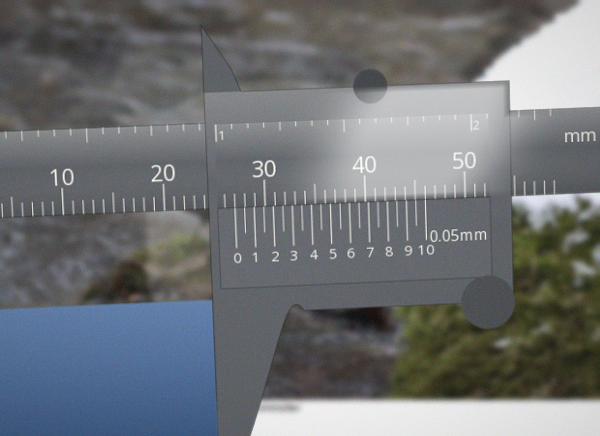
value=27.0 unit=mm
